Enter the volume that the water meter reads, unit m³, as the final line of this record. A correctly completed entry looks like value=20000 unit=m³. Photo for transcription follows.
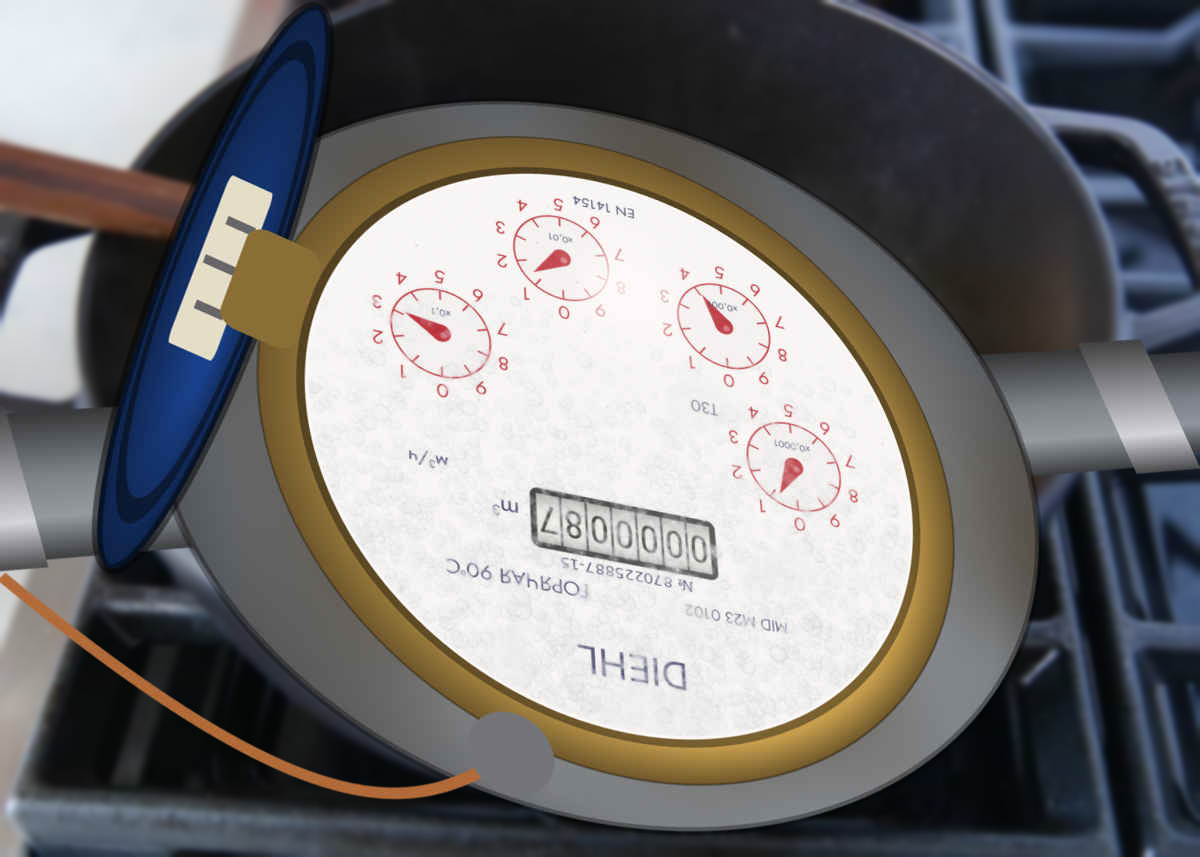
value=87.3140 unit=m³
